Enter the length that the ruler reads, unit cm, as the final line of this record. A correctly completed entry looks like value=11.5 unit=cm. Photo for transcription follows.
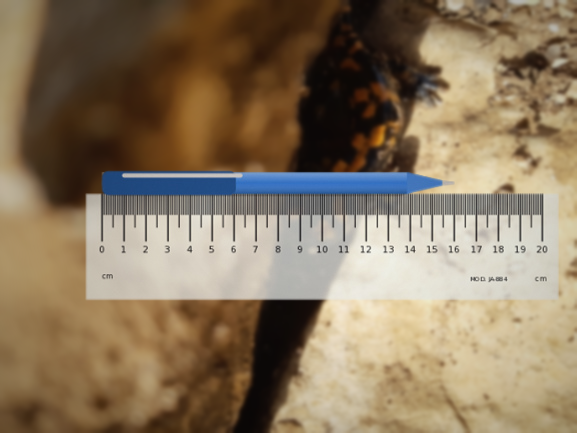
value=16 unit=cm
